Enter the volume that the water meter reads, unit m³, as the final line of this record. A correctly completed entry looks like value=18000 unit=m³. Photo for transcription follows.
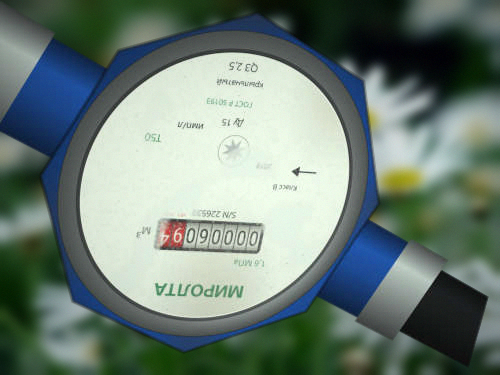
value=60.94 unit=m³
